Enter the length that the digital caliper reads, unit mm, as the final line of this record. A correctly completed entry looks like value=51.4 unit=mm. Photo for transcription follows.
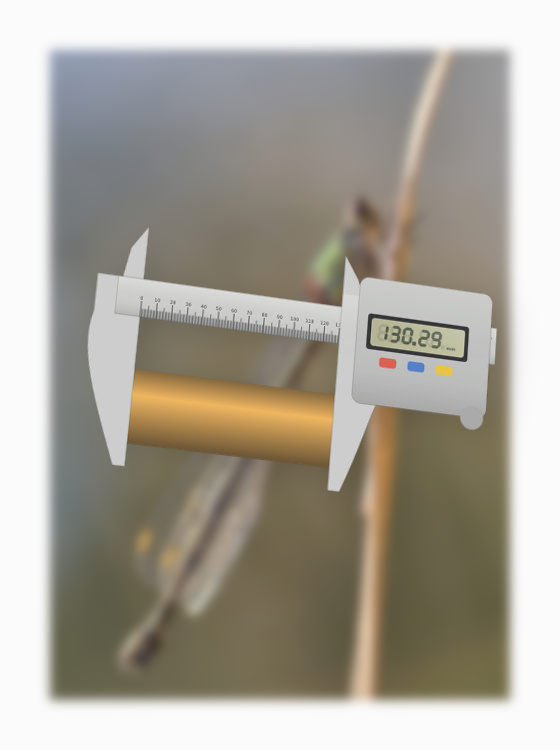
value=130.29 unit=mm
